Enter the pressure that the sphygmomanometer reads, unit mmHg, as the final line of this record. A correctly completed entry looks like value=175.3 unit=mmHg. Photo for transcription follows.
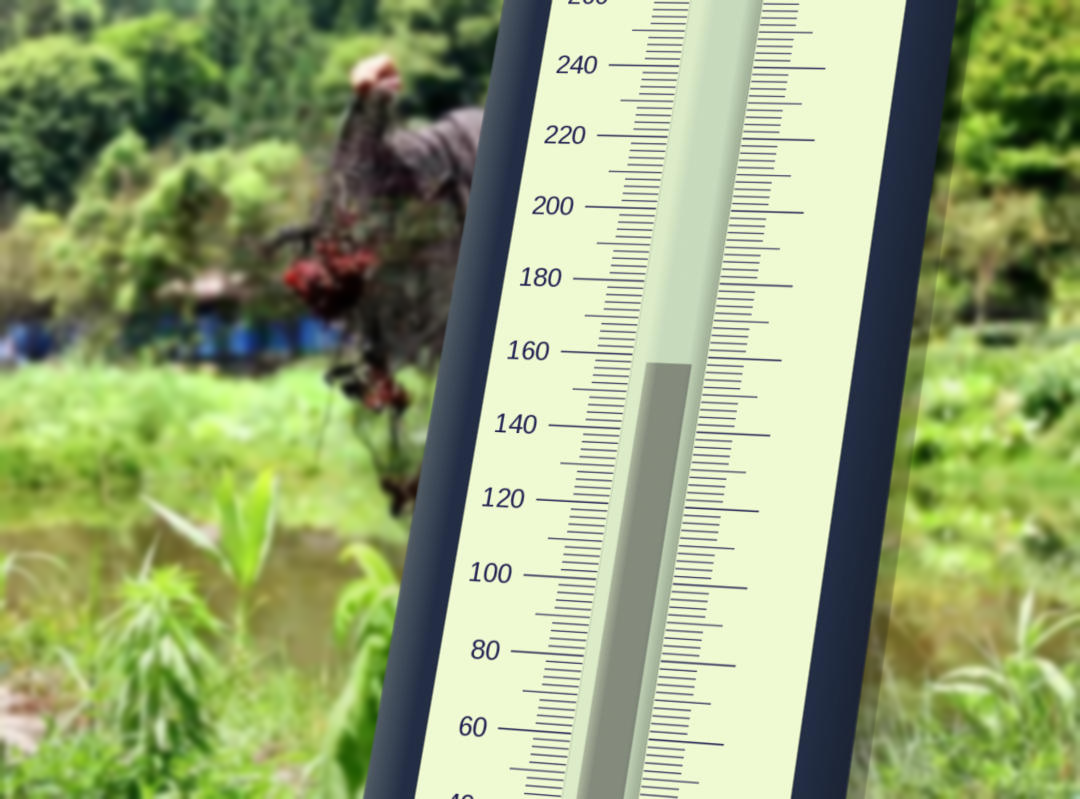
value=158 unit=mmHg
